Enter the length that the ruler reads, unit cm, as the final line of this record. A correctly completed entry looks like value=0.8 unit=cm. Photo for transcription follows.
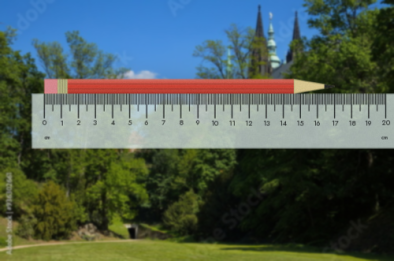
value=17 unit=cm
